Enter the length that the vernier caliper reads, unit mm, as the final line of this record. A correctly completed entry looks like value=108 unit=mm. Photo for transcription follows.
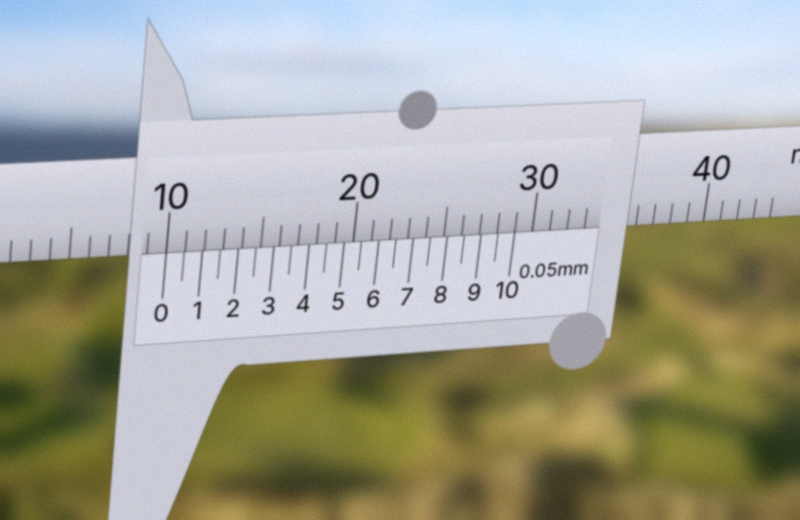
value=10.0 unit=mm
